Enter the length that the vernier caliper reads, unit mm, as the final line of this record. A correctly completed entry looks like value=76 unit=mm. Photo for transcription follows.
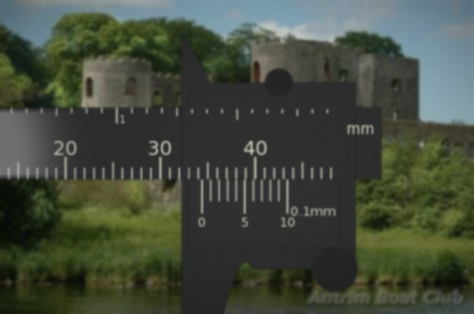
value=34.4 unit=mm
